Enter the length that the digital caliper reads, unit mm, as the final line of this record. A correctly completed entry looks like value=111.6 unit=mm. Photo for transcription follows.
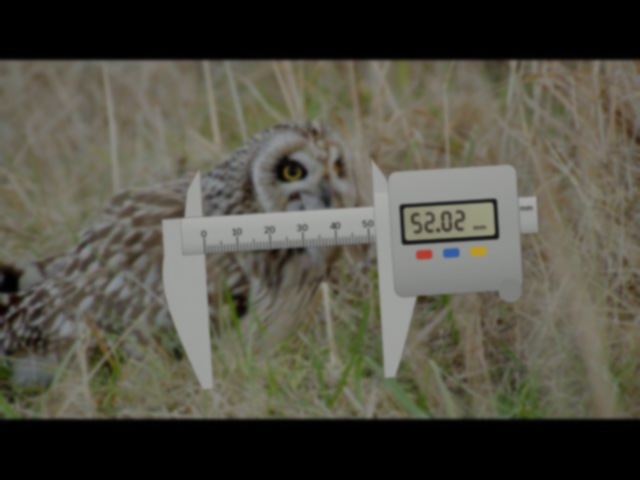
value=52.02 unit=mm
